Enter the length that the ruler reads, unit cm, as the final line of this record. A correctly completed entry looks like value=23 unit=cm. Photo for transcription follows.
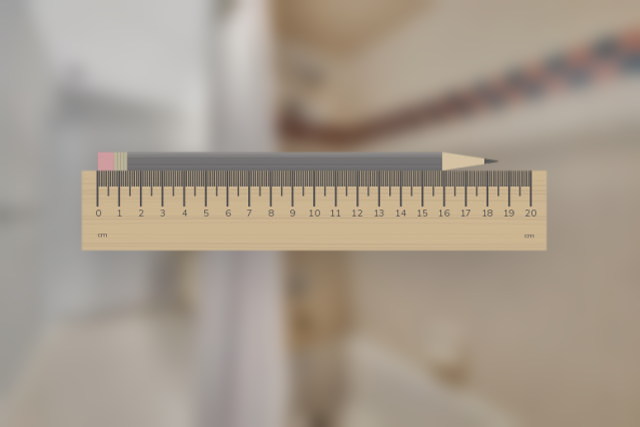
value=18.5 unit=cm
